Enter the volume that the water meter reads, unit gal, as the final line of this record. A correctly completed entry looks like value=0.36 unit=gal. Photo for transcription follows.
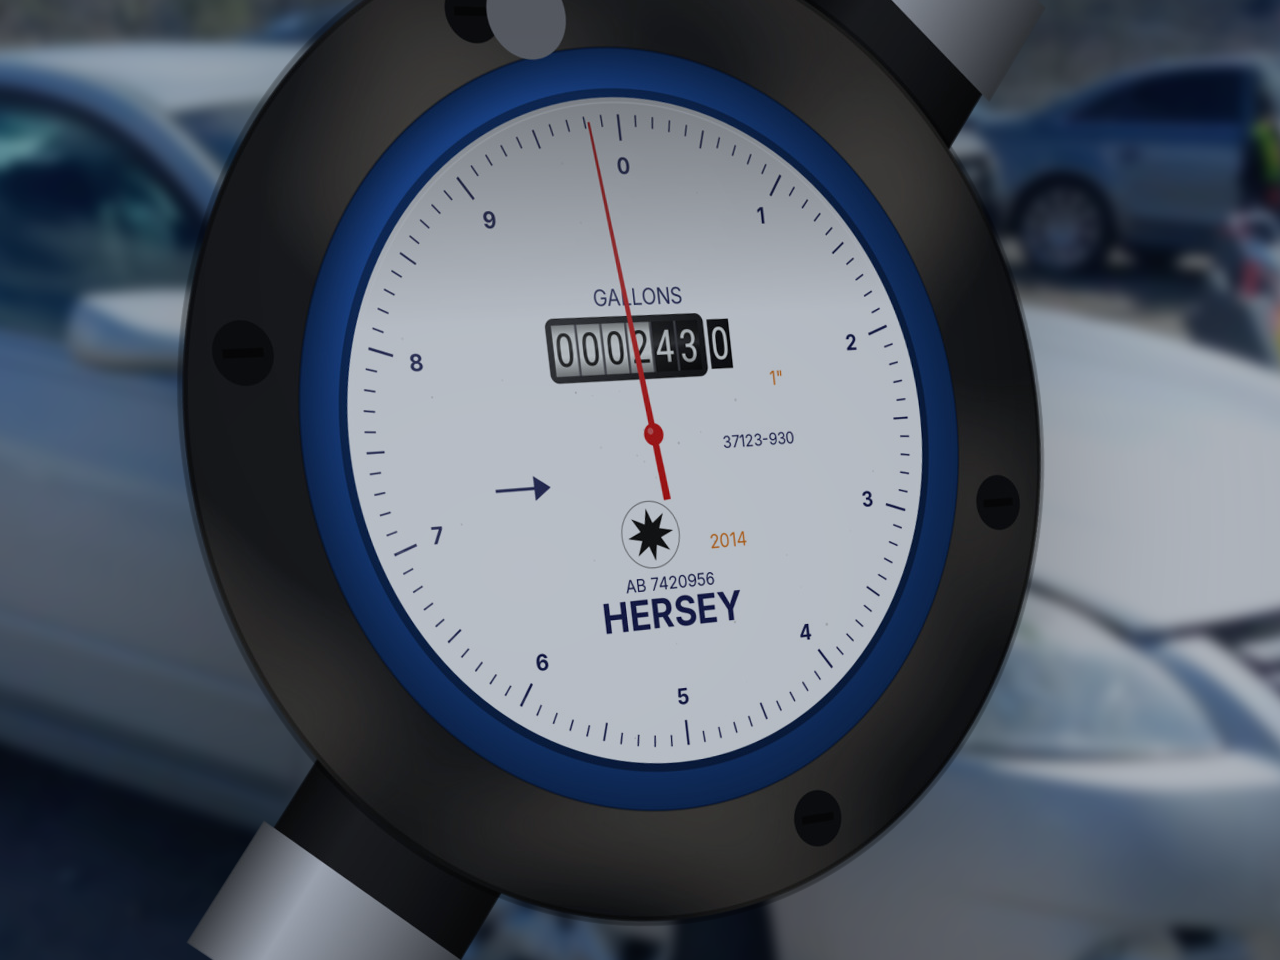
value=2429.8 unit=gal
